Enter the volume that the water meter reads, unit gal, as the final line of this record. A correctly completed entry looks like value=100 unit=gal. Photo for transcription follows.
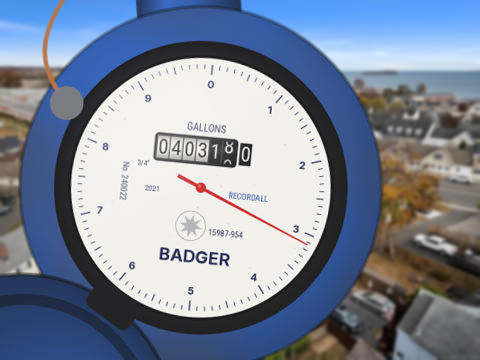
value=403183.1 unit=gal
